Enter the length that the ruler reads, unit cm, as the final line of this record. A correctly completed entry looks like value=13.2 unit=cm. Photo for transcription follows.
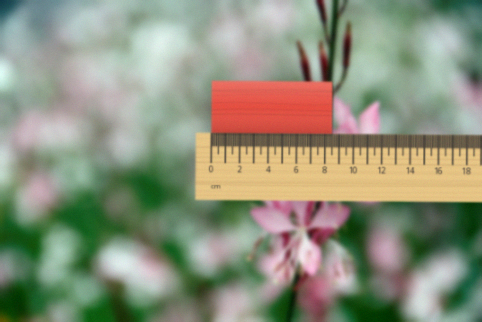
value=8.5 unit=cm
